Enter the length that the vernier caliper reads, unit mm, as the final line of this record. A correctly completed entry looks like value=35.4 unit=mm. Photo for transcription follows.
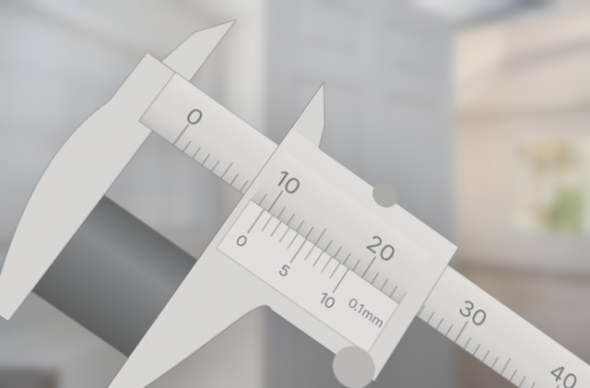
value=9.6 unit=mm
